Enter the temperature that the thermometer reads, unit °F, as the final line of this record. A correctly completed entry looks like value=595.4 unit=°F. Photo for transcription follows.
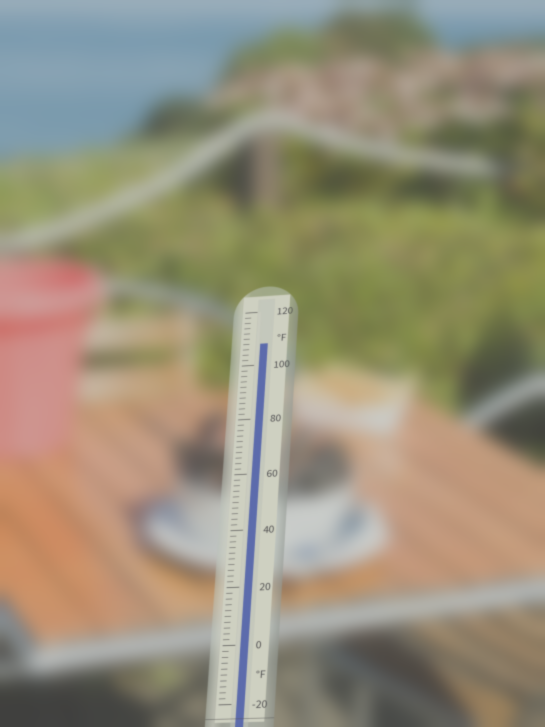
value=108 unit=°F
